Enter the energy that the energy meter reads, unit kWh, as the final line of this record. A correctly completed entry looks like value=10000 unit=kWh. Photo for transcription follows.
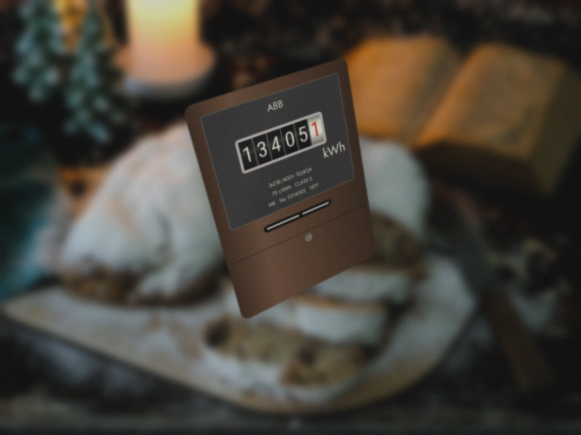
value=13405.1 unit=kWh
